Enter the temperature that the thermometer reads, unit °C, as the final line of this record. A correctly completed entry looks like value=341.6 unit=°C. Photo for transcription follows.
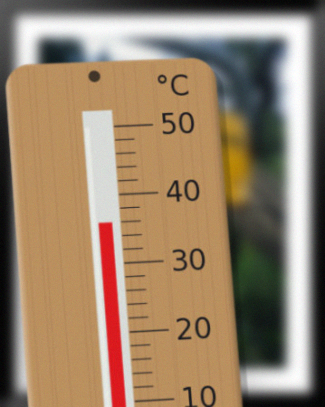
value=36 unit=°C
